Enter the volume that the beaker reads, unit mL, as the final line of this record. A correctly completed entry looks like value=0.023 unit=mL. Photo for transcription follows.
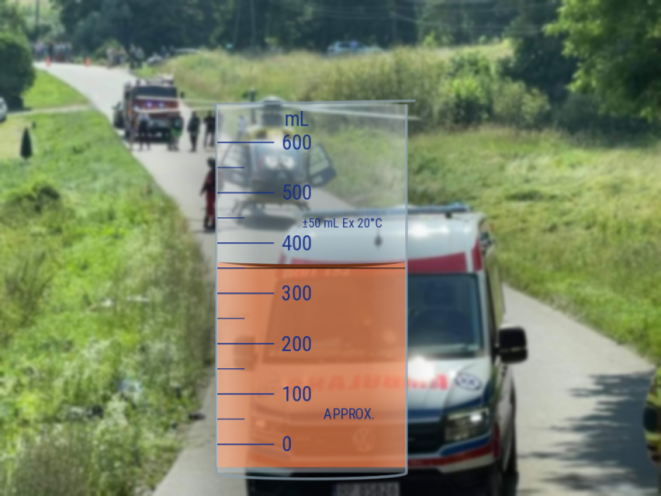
value=350 unit=mL
